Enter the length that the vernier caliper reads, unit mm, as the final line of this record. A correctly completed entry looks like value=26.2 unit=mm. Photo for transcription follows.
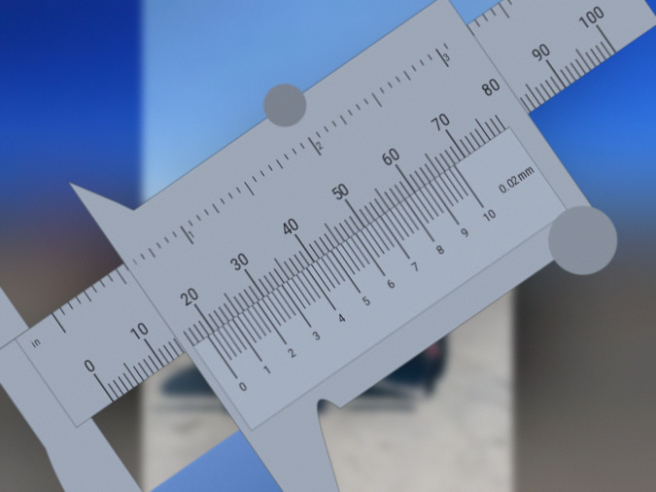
value=18.8 unit=mm
